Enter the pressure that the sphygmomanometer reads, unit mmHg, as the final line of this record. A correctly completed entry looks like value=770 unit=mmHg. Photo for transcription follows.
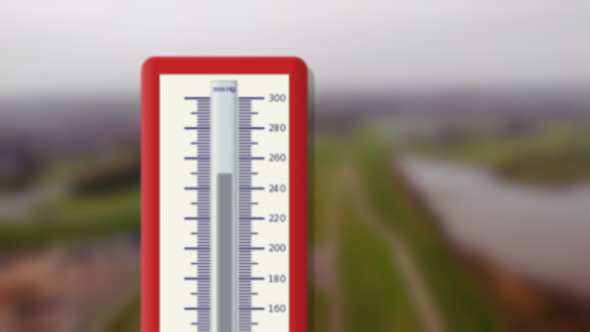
value=250 unit=mmHg
